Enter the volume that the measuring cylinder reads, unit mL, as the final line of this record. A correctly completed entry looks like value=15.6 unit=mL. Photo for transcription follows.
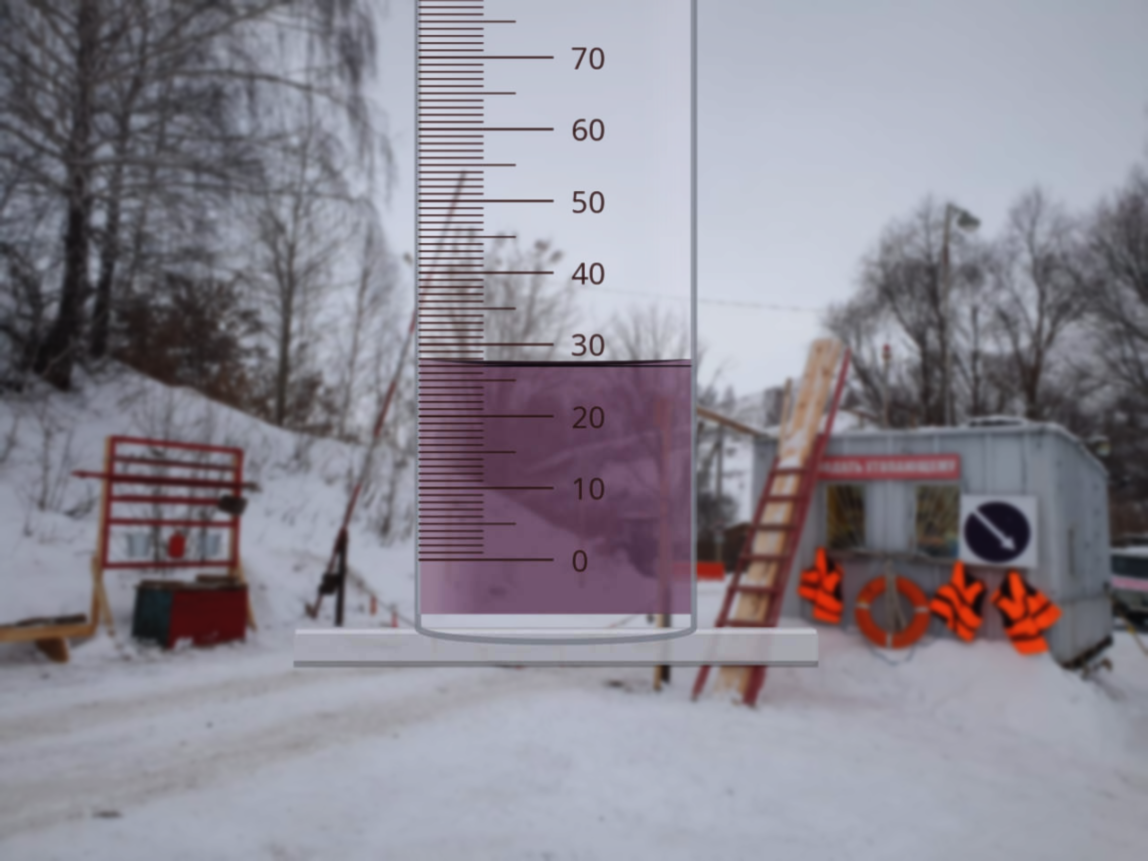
value=27 unit=mL
